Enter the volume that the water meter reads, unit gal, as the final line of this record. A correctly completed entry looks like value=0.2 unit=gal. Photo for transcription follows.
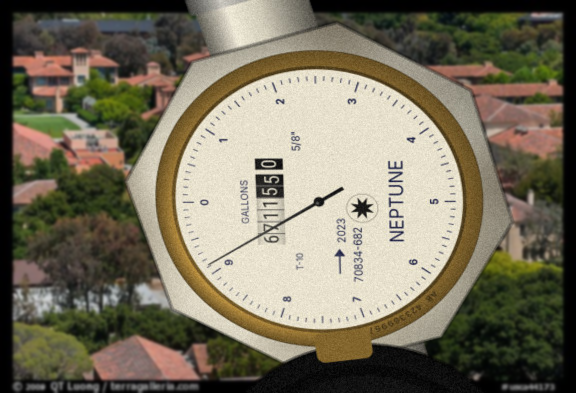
value=6711549.1 unit=gal
